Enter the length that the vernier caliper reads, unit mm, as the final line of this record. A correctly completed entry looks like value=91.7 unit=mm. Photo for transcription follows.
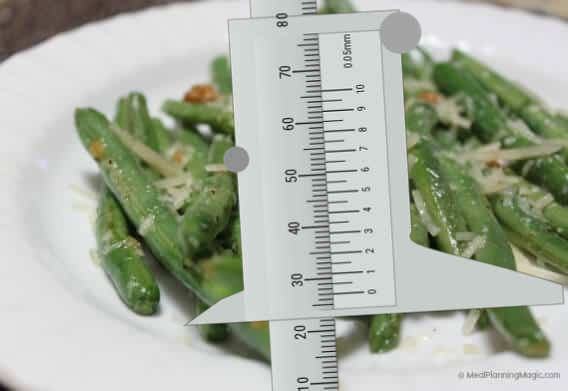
value=27.0 unit=mm
